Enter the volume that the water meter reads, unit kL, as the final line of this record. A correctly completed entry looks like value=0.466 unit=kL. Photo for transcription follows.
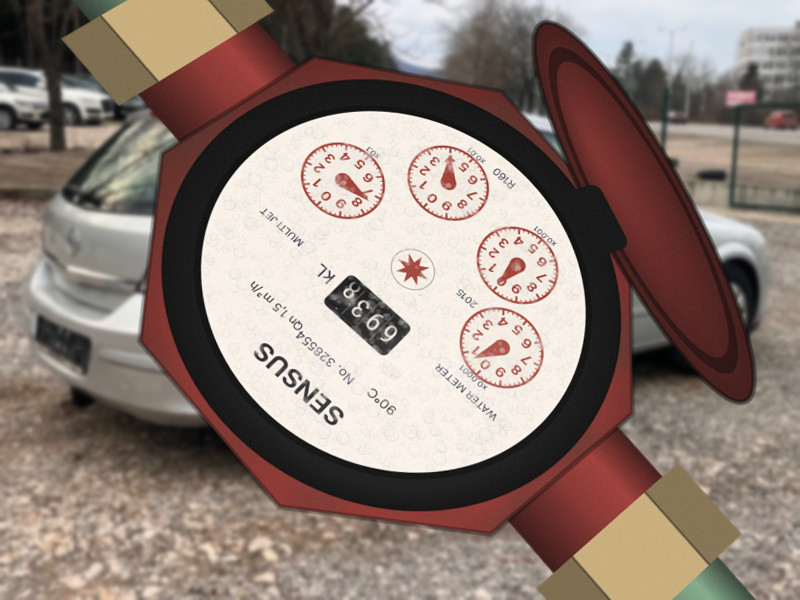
value=6937.7400 unit=kL
